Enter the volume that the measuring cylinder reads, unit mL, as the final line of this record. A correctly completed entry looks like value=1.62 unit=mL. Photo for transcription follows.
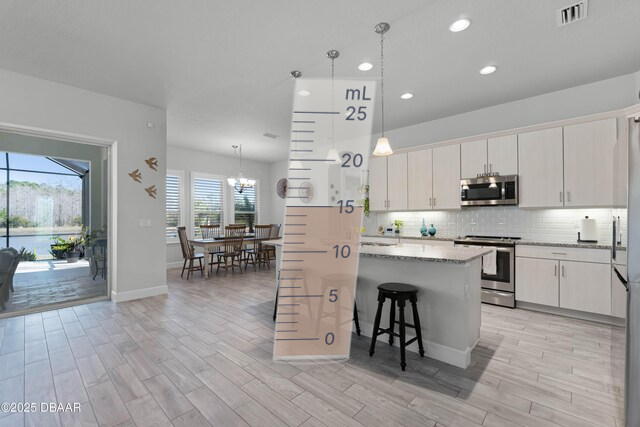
value=15 unit=mL
